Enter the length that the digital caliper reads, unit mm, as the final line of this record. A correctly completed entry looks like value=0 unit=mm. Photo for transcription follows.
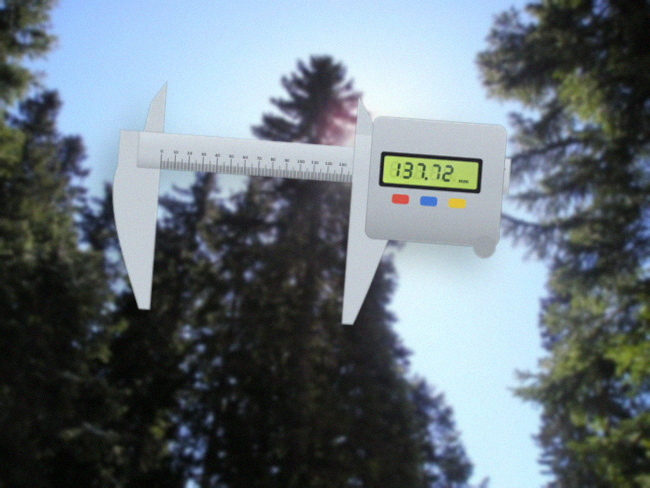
value=137.72 unit=mm
